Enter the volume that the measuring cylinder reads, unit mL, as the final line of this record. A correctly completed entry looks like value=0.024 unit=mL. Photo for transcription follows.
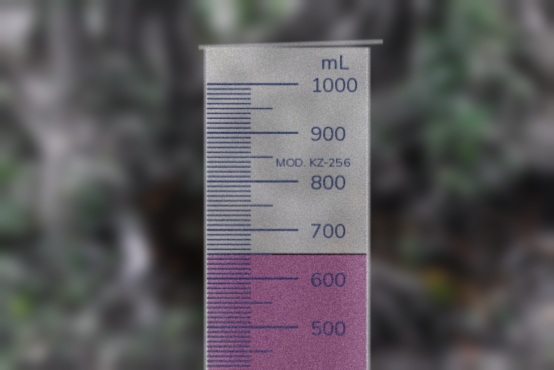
value=650 unit=mL
